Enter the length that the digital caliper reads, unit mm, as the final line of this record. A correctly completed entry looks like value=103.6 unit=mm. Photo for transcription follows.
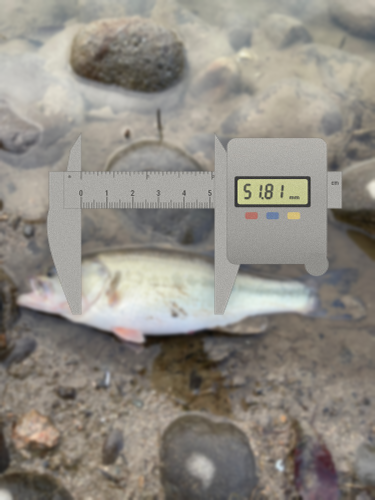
value=51.81 unit=mm
